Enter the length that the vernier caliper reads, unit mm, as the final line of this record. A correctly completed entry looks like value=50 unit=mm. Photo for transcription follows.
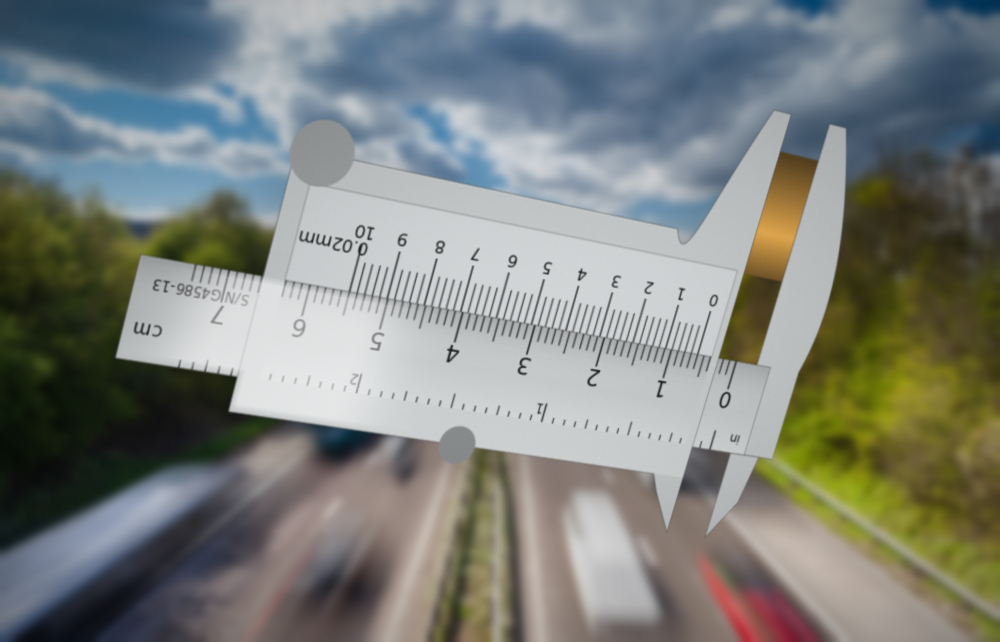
value=6.0 unit=mm
